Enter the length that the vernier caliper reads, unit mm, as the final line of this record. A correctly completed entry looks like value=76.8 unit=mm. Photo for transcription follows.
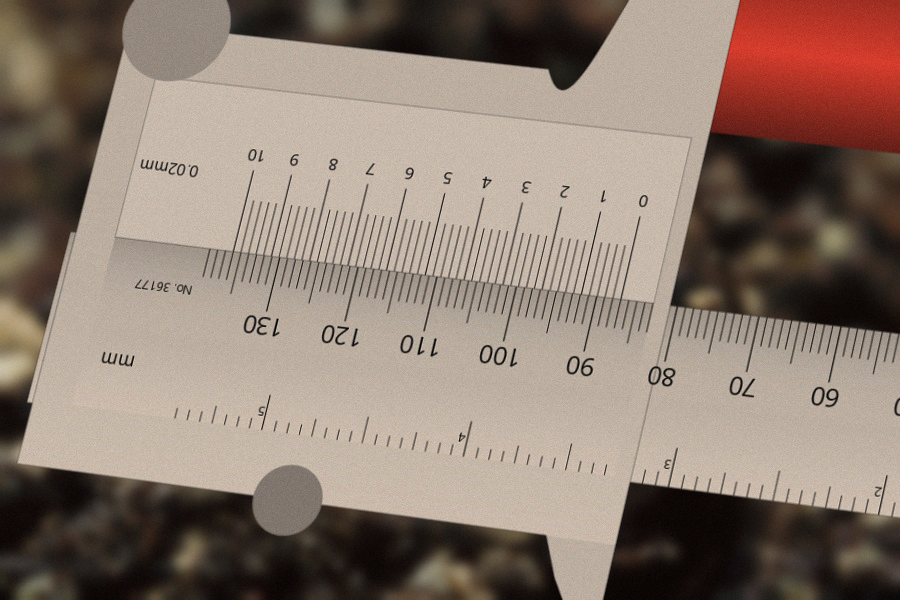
value=87.0 unit=mm
